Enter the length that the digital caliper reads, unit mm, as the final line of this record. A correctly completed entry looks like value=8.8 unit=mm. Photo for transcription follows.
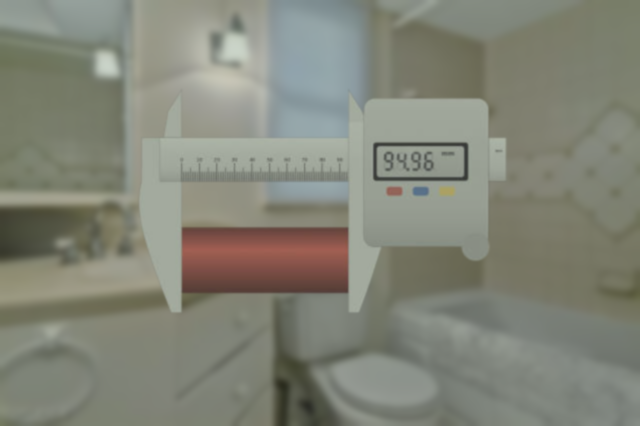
value=94.96 unit=mm
